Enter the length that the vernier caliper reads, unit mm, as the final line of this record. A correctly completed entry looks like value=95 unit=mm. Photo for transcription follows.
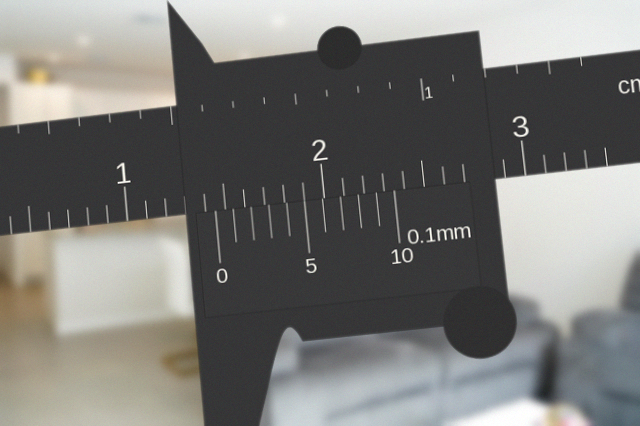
value=14.5 unit=mm
